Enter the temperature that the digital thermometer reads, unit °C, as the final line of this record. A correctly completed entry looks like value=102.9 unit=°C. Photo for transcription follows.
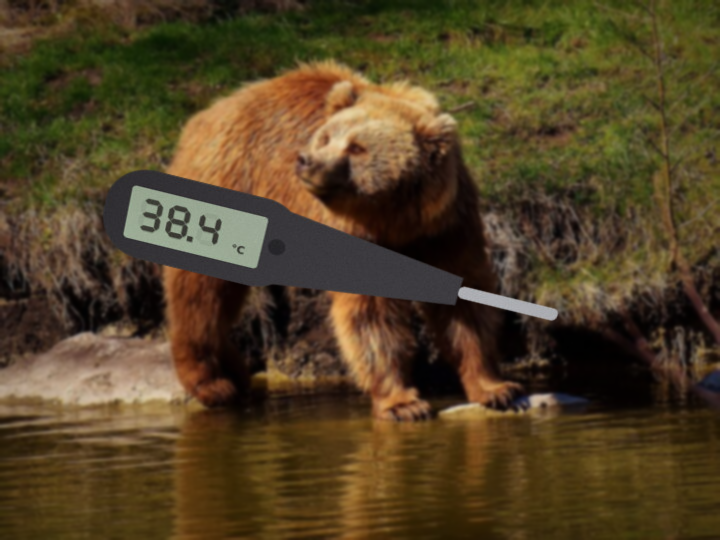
value=38.4 unit=°C
